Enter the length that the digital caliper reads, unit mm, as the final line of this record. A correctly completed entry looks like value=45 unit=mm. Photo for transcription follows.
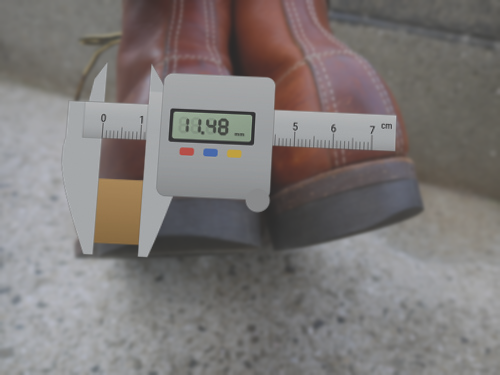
value=11.48 unit=mm
